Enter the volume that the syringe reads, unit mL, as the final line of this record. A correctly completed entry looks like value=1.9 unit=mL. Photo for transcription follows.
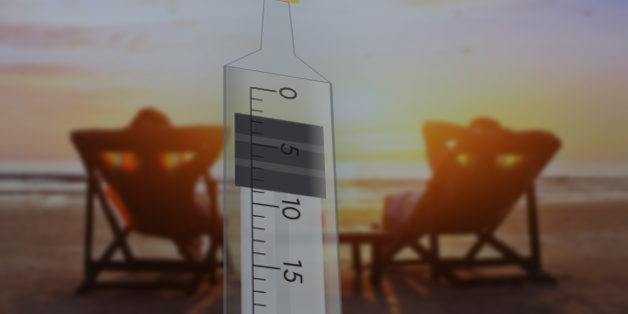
value=2.5 unit=mL
